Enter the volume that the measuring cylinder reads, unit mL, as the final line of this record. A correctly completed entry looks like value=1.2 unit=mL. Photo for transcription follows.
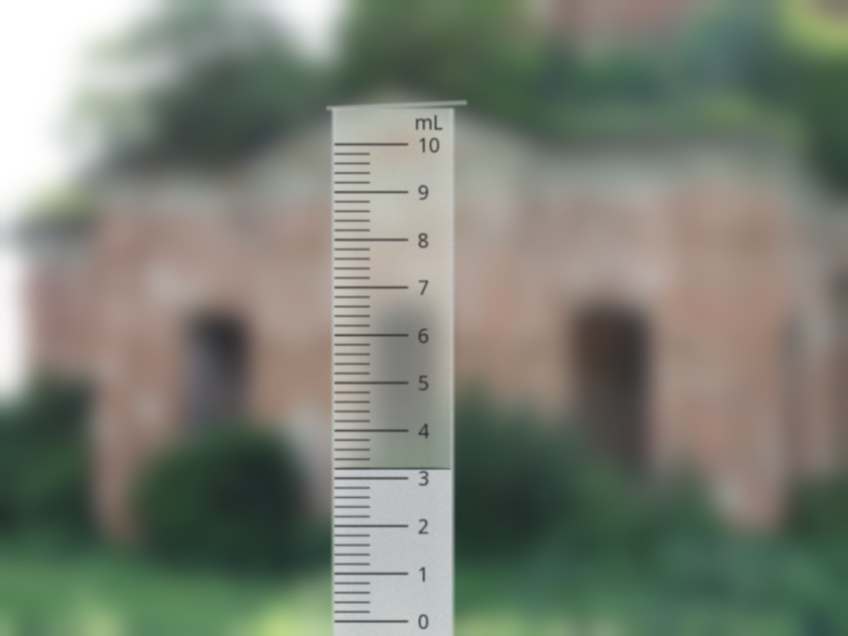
value=3.2 unit=mL
